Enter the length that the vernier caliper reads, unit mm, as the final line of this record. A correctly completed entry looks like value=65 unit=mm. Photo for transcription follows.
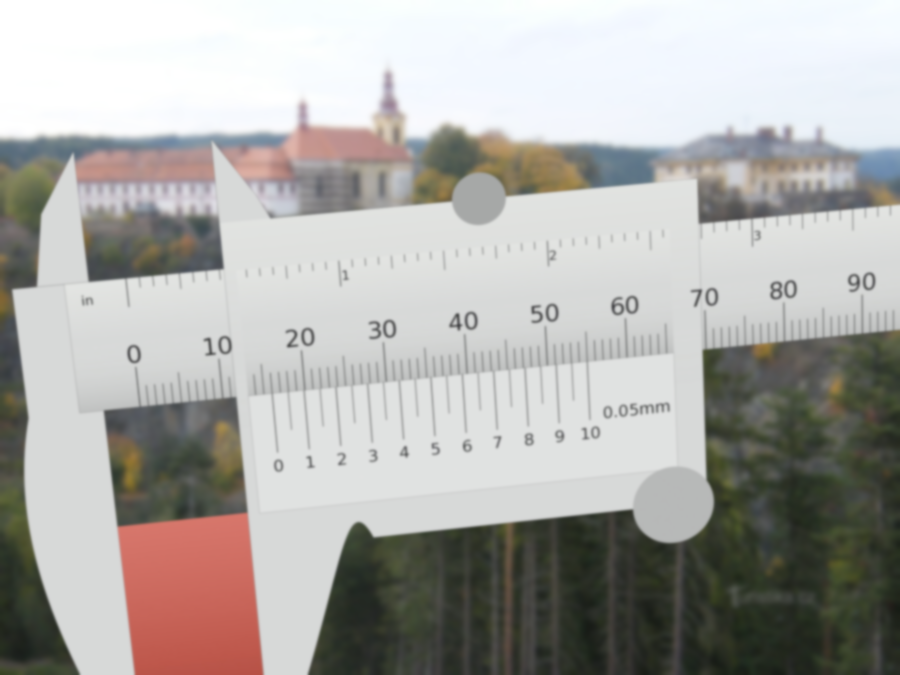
value=16.0 unit=mm
